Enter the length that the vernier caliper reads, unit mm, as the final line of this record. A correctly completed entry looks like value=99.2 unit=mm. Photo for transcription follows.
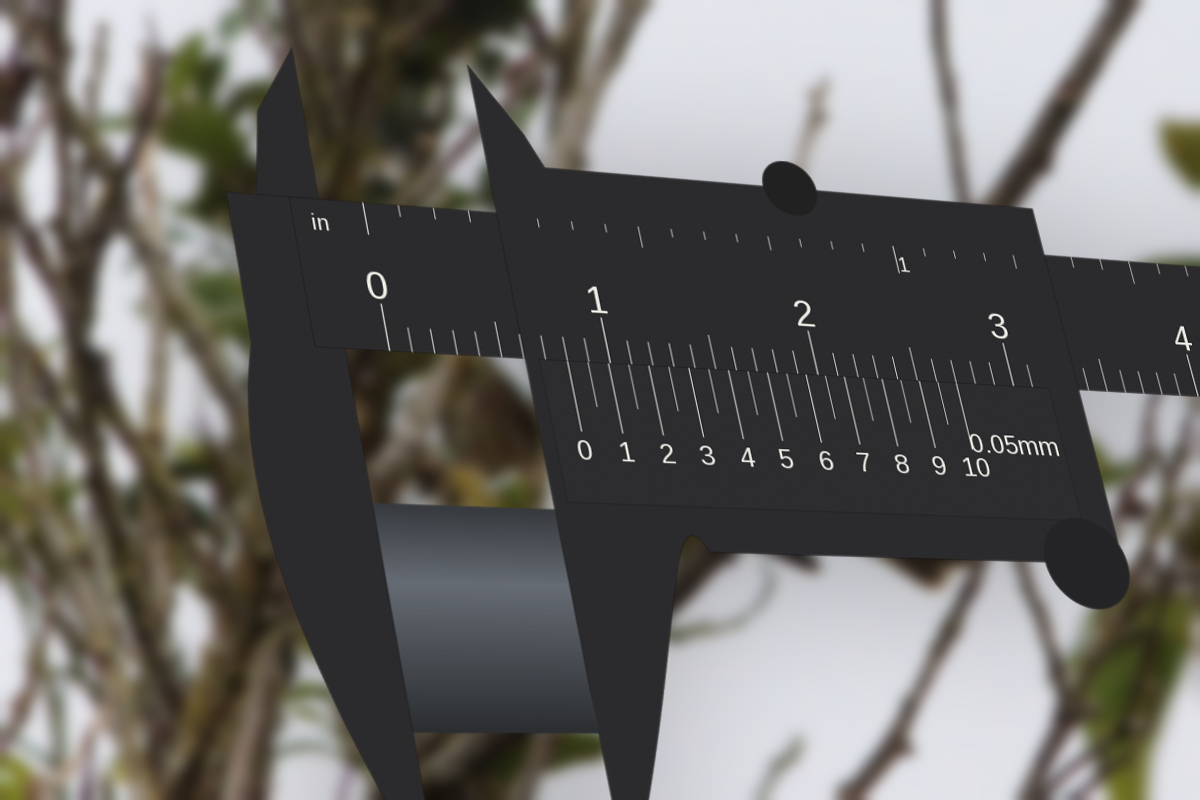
value=8.0 unit=mm
